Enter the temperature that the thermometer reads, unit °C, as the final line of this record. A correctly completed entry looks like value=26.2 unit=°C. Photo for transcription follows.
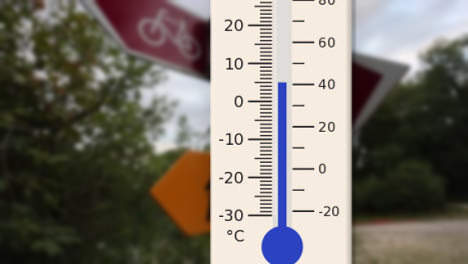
value=5 unit=°C
